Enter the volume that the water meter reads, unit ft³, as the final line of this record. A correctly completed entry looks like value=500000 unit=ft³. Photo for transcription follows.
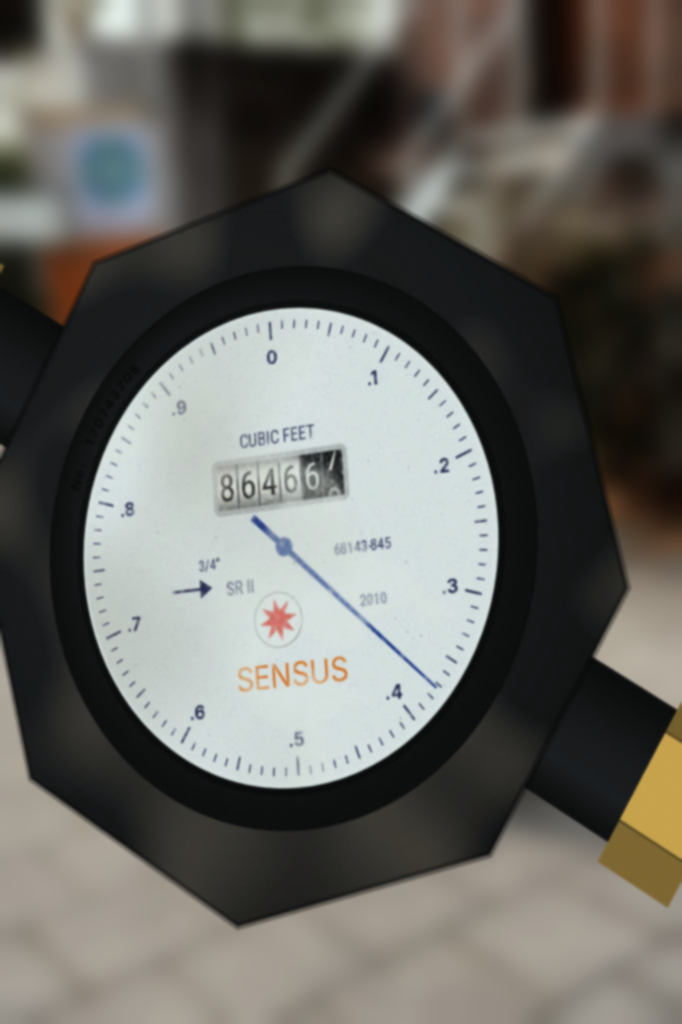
value=864667.37 unit=ft³
